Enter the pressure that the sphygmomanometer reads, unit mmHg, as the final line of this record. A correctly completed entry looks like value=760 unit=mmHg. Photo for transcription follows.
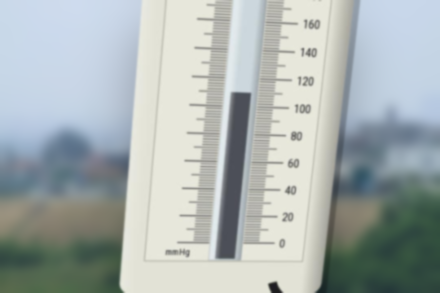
value=110 unit=mmHg
